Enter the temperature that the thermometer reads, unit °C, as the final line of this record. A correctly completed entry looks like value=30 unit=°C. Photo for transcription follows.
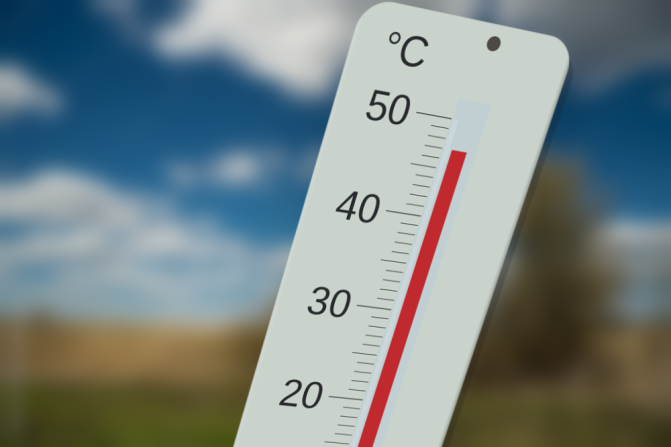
value=47 unit=°C
